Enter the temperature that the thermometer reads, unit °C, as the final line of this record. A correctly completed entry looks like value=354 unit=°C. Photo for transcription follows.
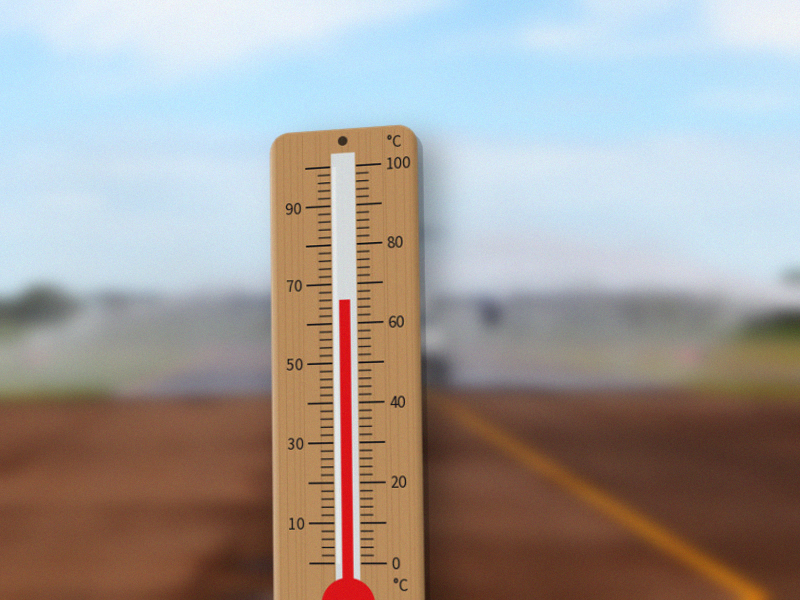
value=66 unit=°C
